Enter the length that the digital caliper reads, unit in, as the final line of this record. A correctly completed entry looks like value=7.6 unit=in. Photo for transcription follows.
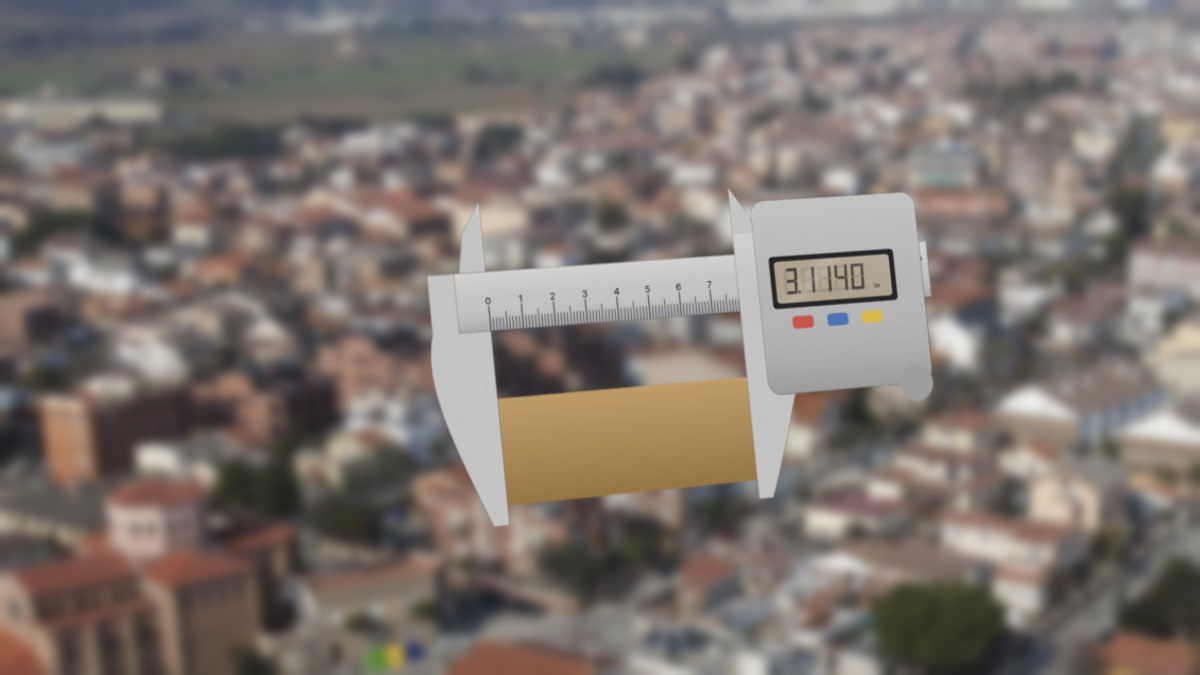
value=3.1140 unit=in
